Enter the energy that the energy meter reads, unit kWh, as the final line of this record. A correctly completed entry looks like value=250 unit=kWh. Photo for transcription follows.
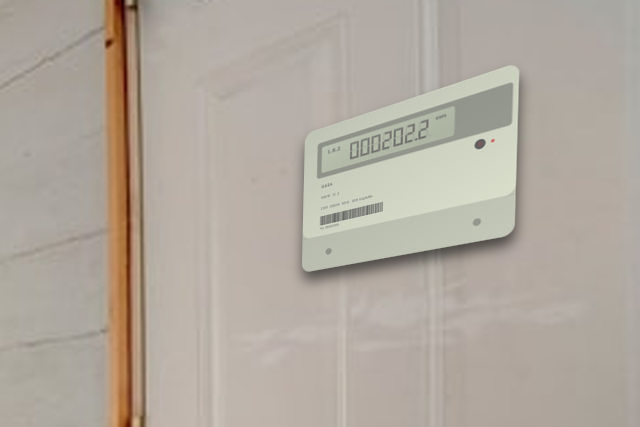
value=202.2 unit=kWh
